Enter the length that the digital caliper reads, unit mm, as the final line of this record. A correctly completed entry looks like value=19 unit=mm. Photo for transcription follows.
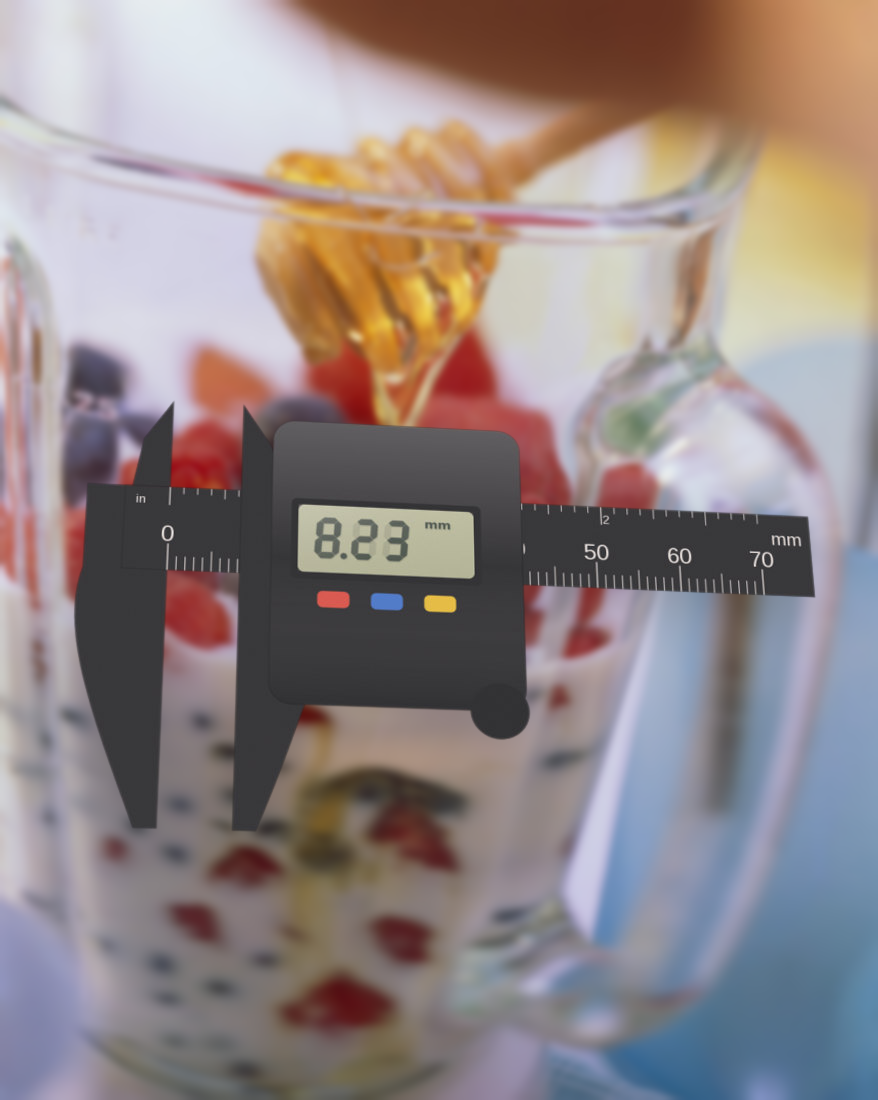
value=8.23 unit=mm
